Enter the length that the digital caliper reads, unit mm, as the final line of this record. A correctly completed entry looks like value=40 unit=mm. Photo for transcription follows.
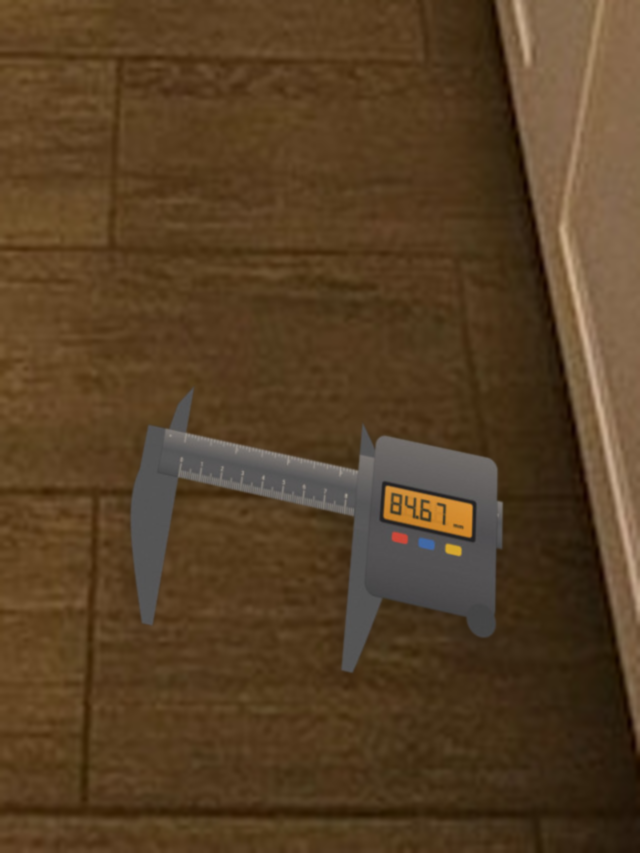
value=84.67 unit=mm
